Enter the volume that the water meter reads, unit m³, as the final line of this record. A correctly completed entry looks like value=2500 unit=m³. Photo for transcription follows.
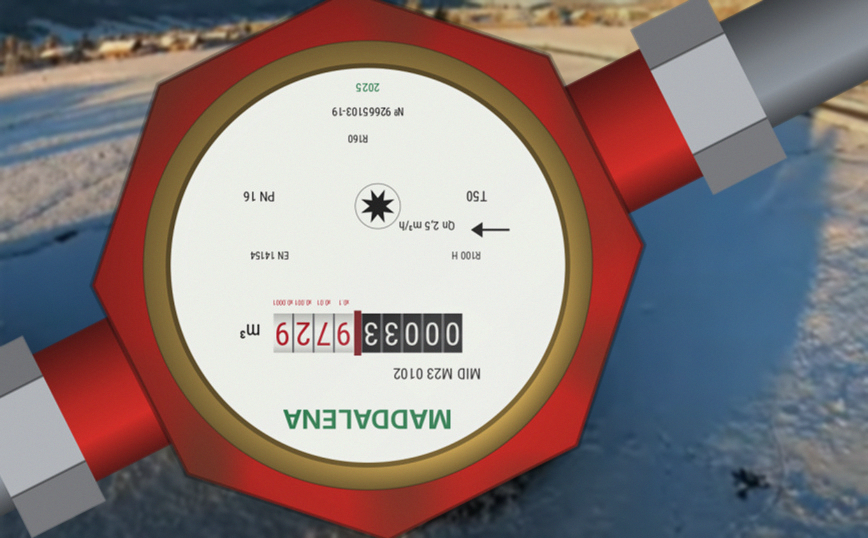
value=33.9729 unit=m³
